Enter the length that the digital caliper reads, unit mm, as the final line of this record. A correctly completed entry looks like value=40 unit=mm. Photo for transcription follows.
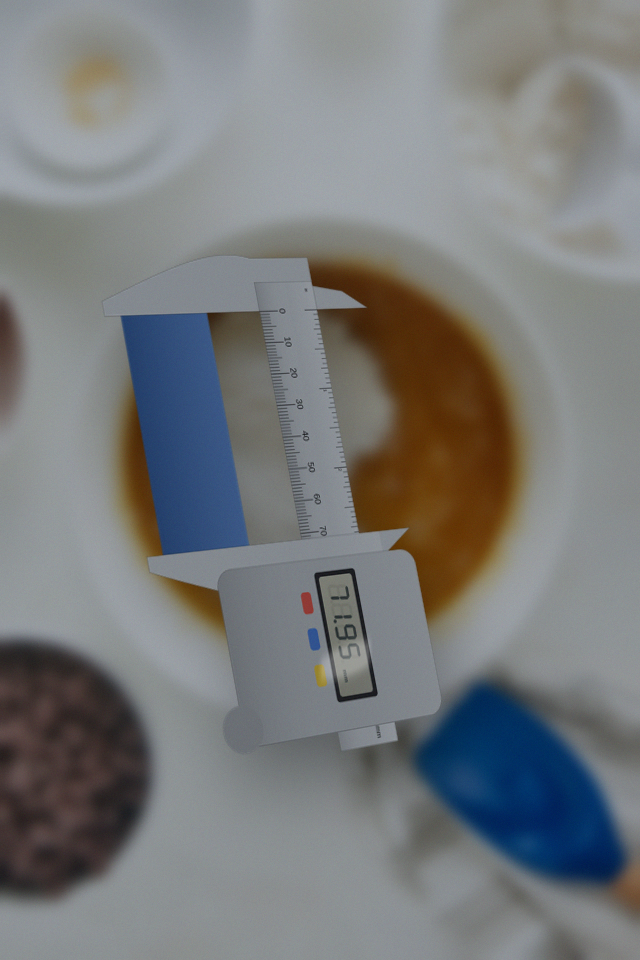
value=71.95 unit=mm
